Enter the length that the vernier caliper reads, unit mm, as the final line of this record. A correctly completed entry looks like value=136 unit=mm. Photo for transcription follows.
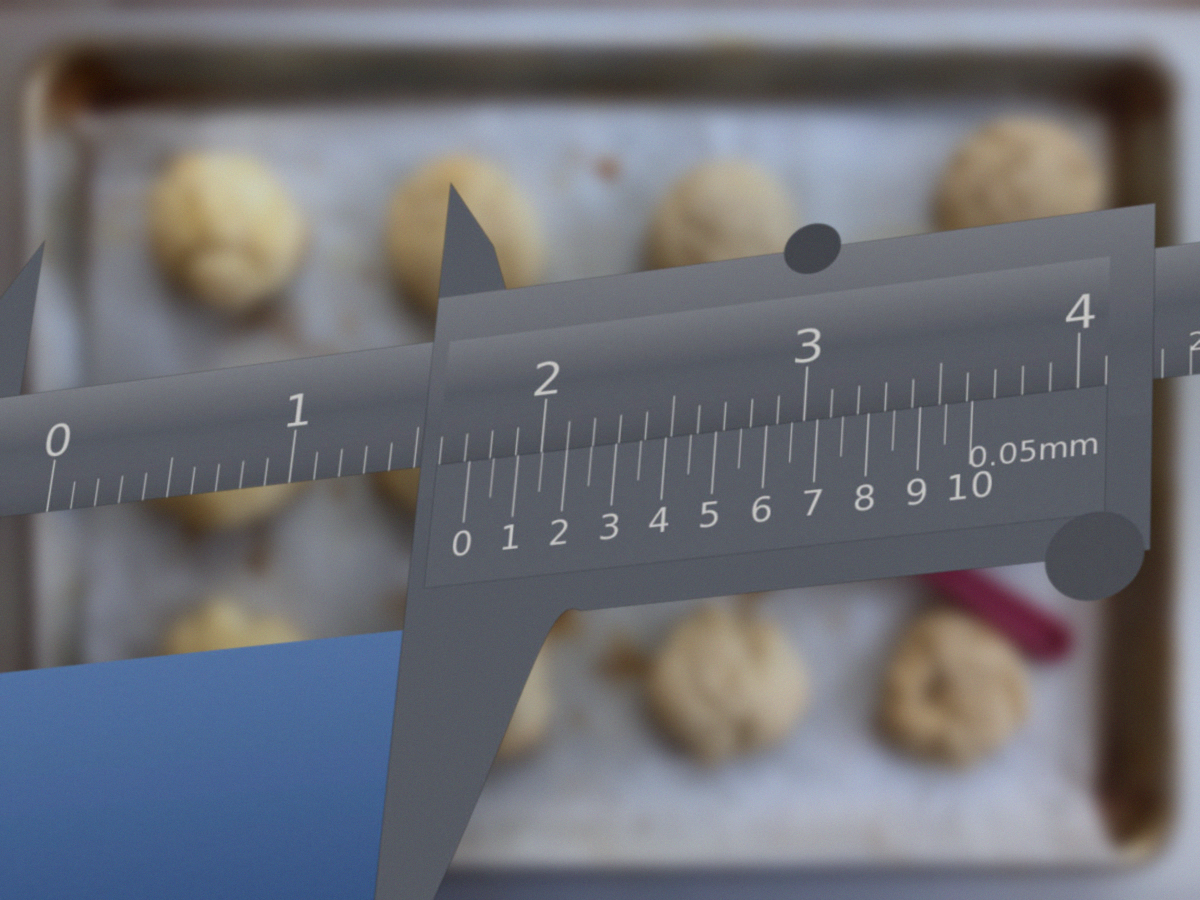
value=17.2 unit=mm
